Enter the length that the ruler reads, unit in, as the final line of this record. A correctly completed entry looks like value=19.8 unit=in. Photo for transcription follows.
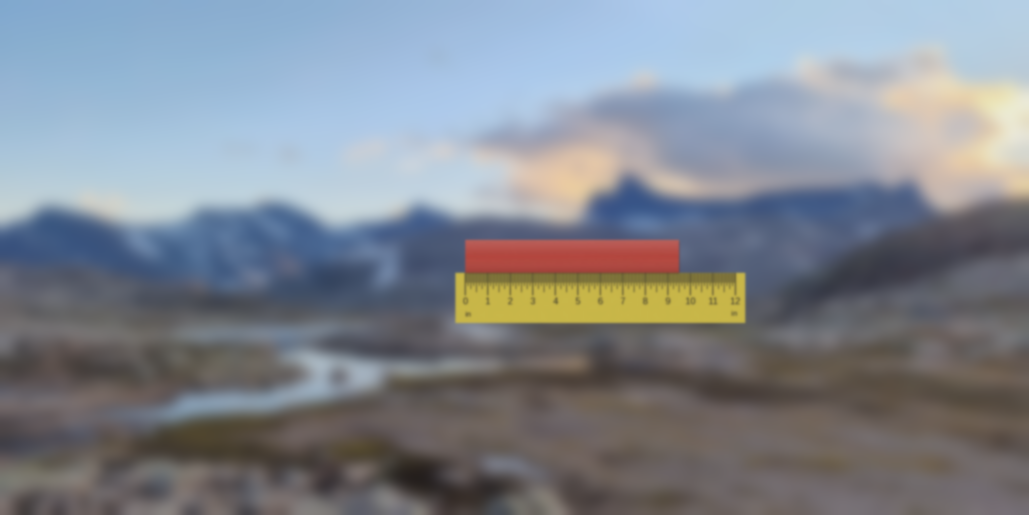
value=9.5 unit=in
